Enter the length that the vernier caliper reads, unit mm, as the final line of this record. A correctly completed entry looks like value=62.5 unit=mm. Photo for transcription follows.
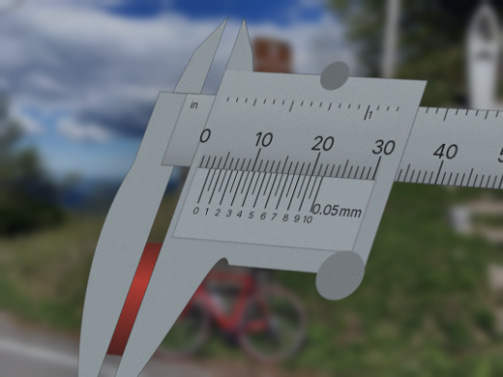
value=2.8 unit=mm
